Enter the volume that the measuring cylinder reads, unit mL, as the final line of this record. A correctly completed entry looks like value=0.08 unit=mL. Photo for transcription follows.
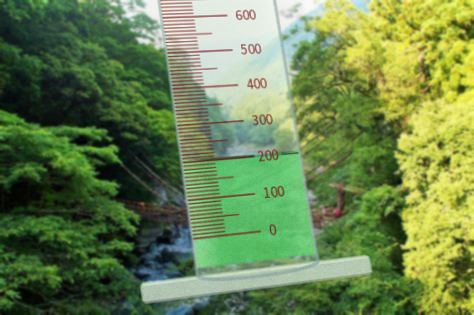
value=200 unit=mL
